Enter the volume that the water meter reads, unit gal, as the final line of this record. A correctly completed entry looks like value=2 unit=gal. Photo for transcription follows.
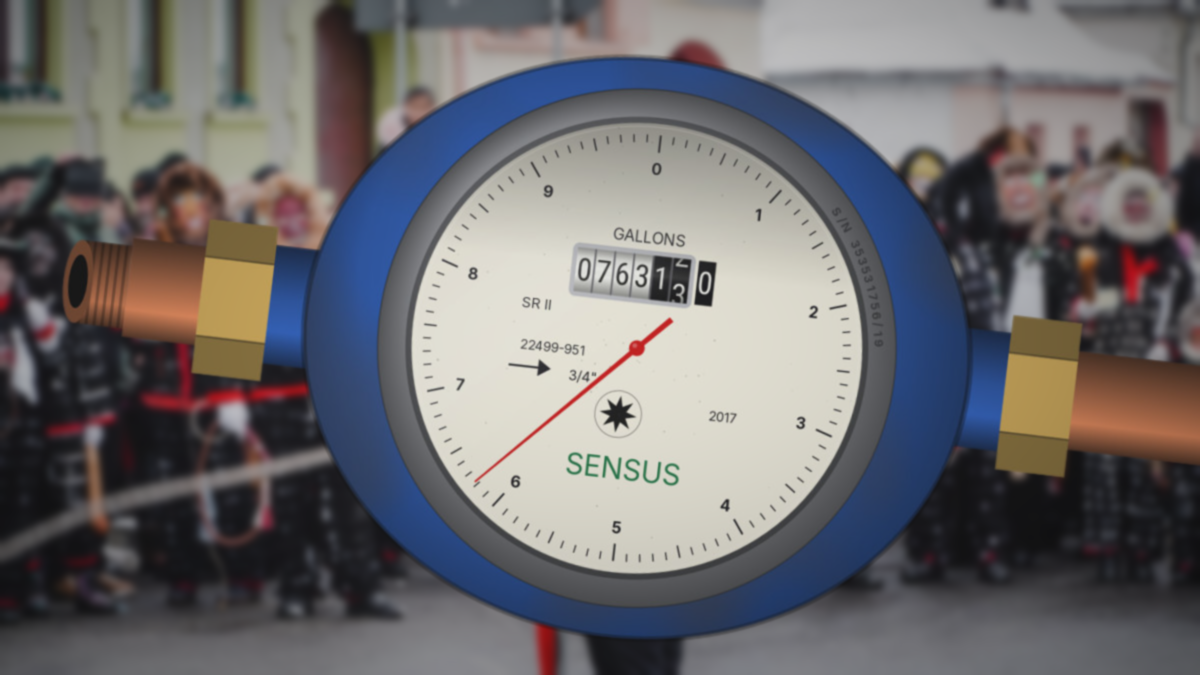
value=763126.2 unit=gal
